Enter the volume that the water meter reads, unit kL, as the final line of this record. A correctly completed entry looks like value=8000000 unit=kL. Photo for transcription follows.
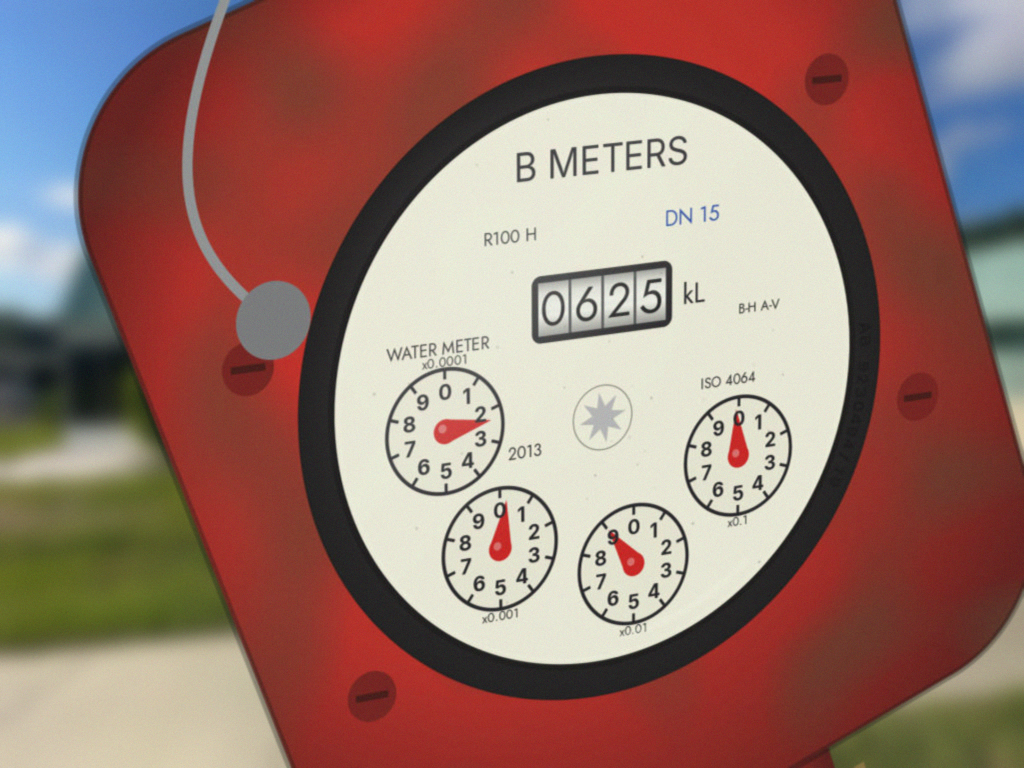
value=624.9902 unit=kL
